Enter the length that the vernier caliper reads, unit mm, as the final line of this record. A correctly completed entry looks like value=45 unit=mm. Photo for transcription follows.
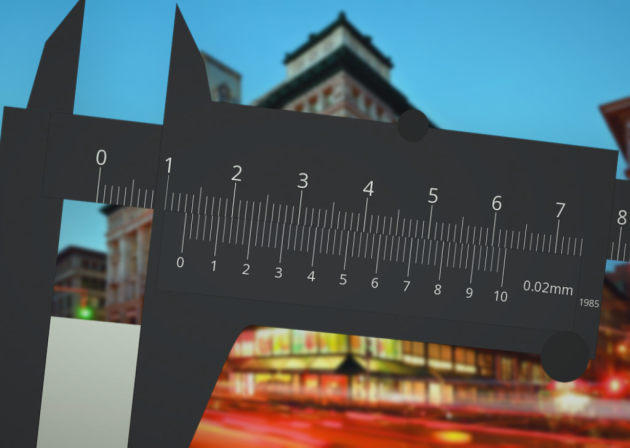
value=13.2 unit=mm
